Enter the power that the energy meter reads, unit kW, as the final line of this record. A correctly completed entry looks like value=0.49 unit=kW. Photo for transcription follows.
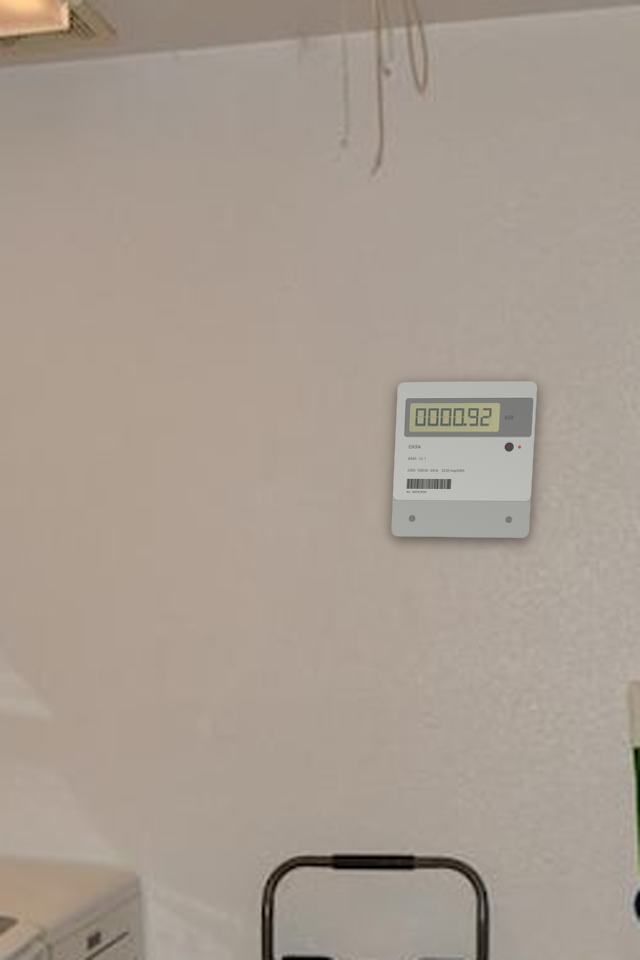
value=0.92 unit=kW
